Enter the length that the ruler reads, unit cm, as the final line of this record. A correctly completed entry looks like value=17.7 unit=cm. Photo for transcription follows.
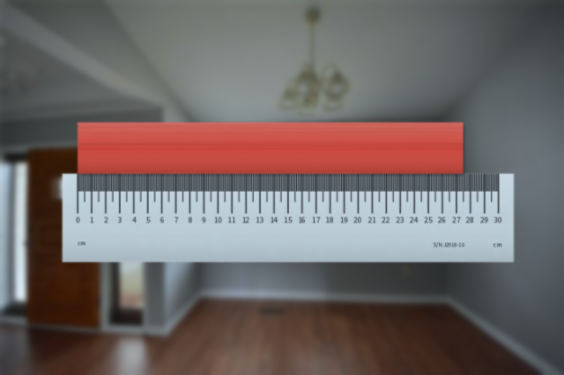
value=27.5 unit=cm
